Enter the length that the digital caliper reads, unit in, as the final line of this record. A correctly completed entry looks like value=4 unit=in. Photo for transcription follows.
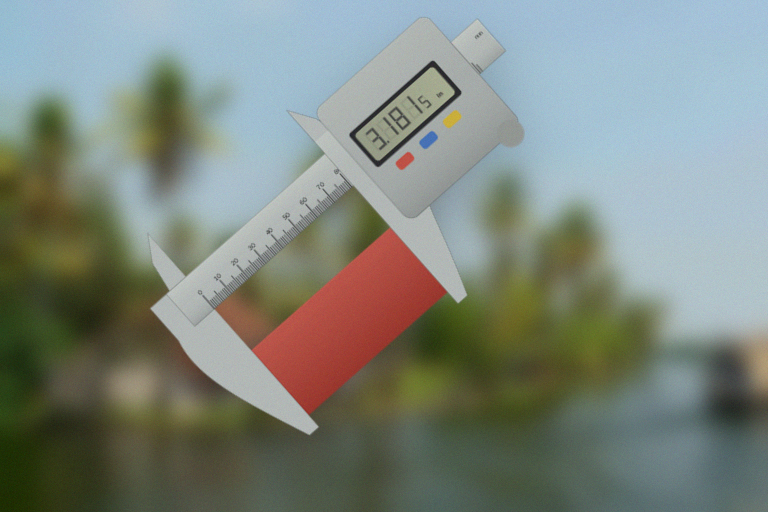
value=3.1815 unit=in
